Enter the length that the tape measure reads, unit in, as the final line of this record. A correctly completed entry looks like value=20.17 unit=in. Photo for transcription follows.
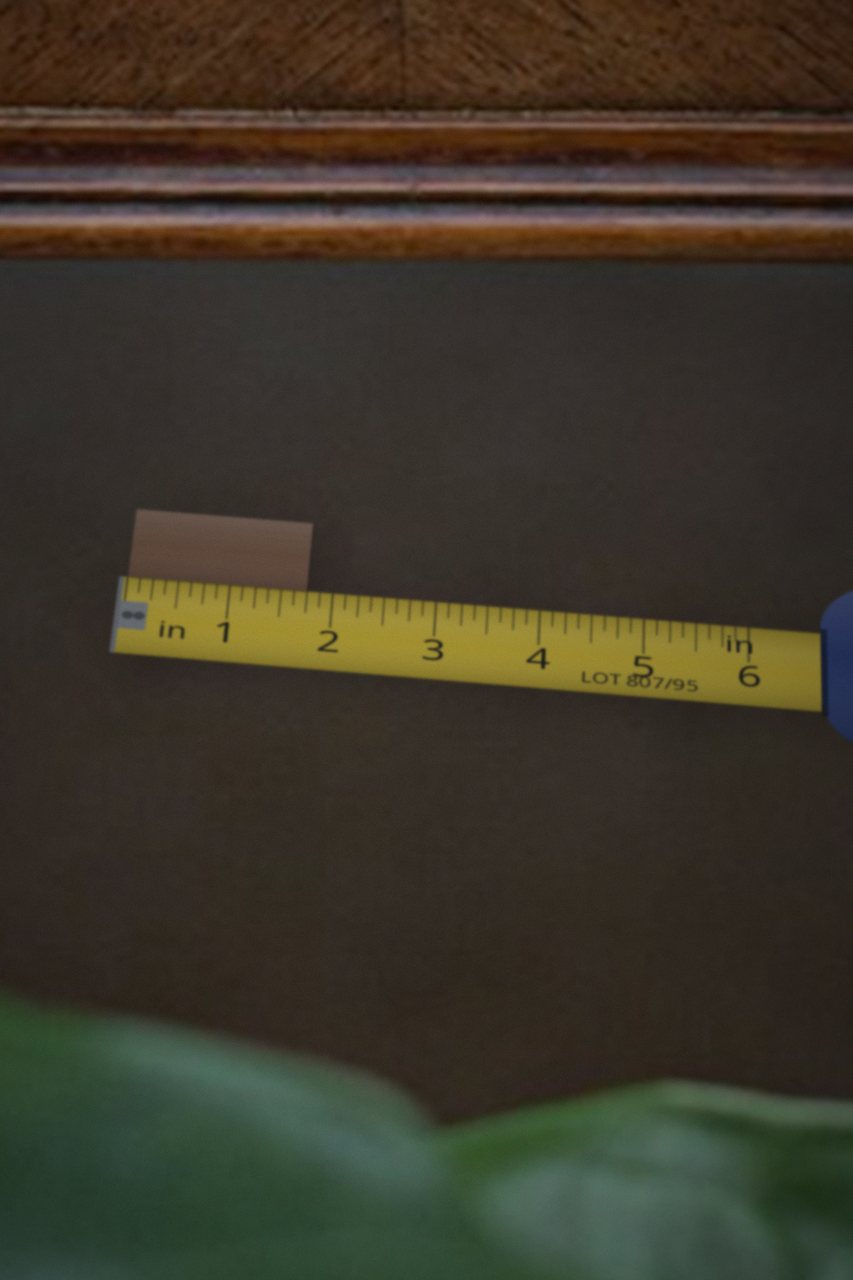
value=1.75 unit=in
